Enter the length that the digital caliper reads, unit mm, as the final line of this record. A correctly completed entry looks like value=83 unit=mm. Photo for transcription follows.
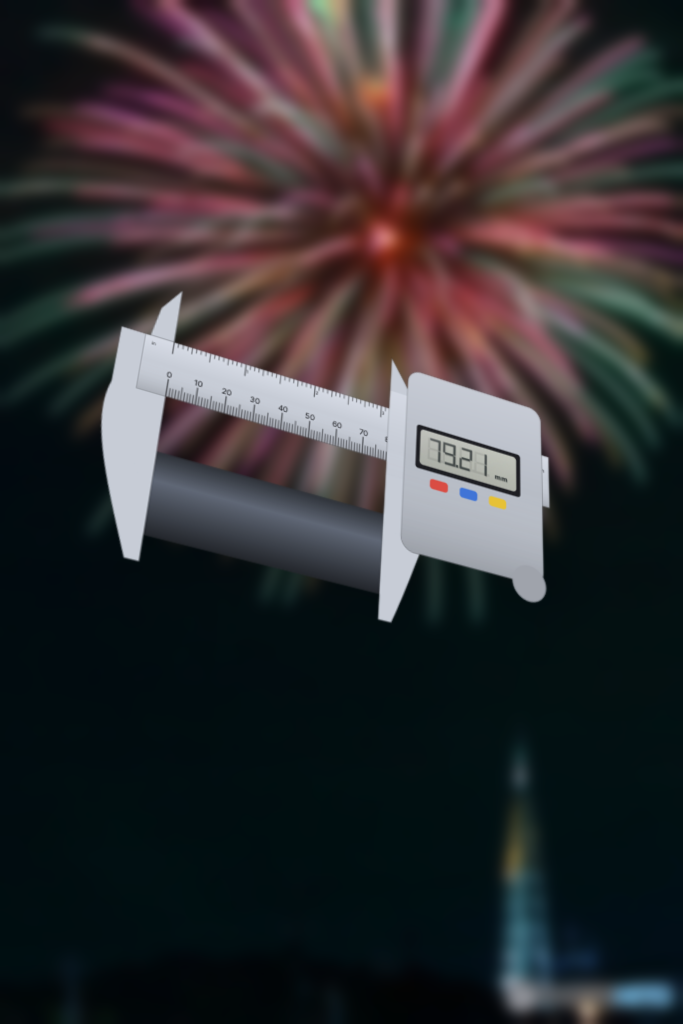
value=79.21 unit=mm
